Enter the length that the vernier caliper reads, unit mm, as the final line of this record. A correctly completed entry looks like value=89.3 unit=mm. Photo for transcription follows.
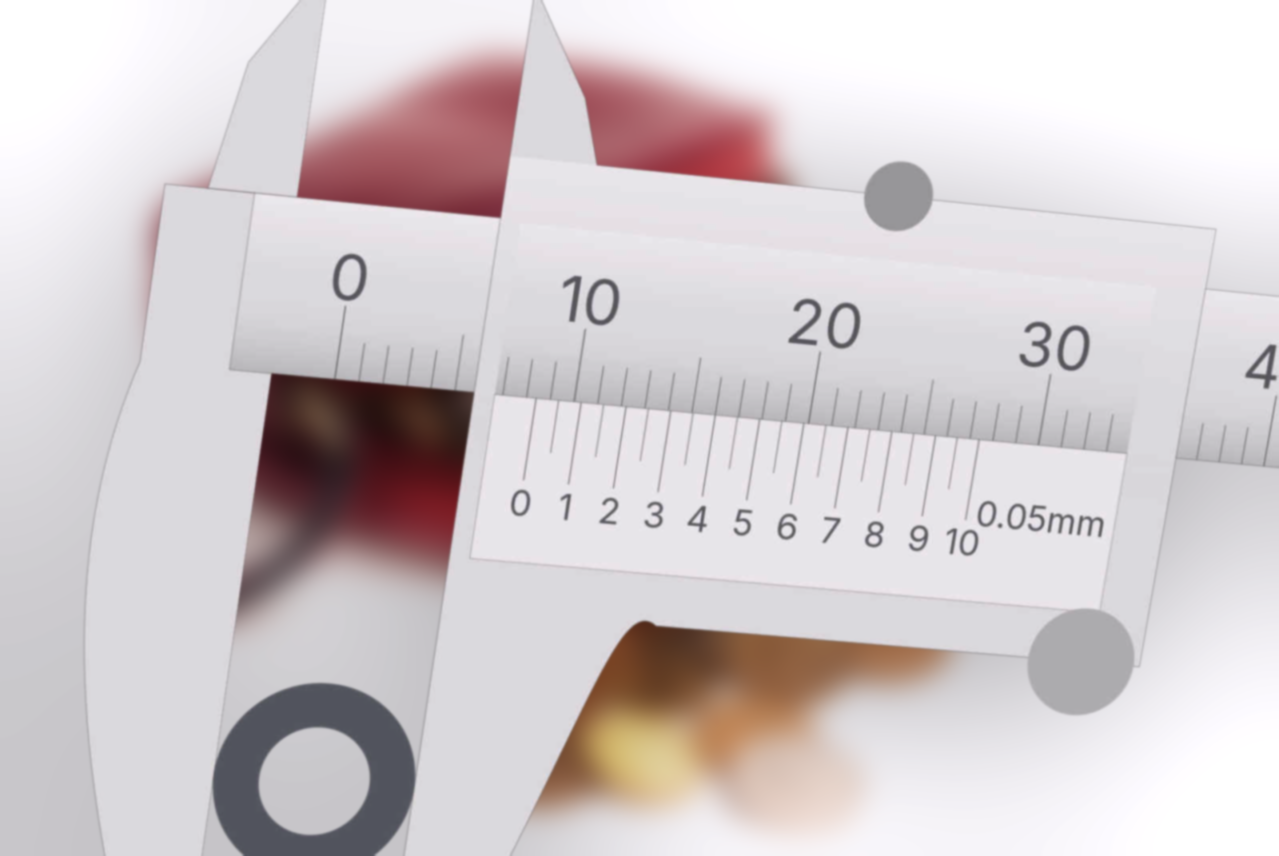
value=8.4 unit=mm
